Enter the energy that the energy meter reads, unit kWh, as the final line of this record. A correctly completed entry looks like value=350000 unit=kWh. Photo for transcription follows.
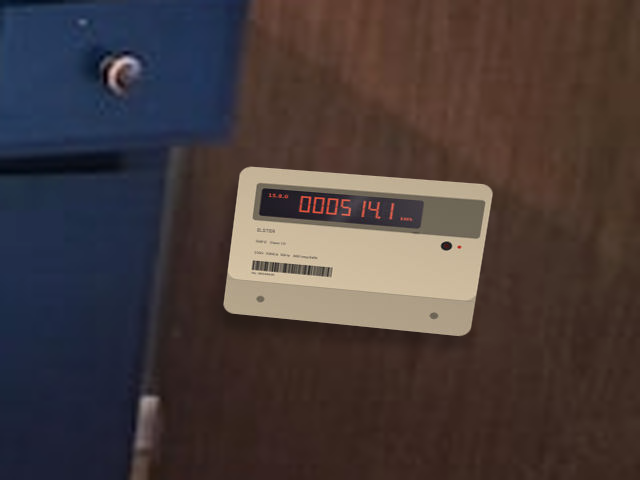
value=514.1 unit=kWh
